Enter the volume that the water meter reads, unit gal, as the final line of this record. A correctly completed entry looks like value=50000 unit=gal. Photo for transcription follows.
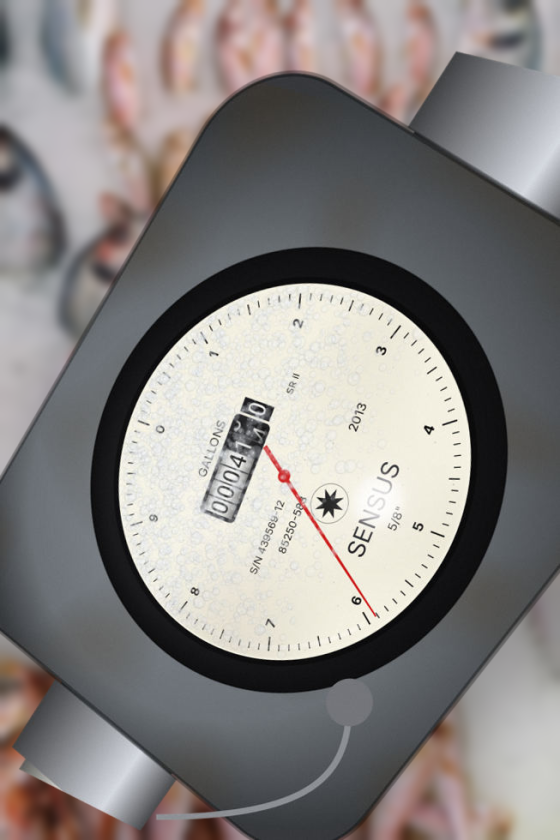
value=4135.9 unit=gal
